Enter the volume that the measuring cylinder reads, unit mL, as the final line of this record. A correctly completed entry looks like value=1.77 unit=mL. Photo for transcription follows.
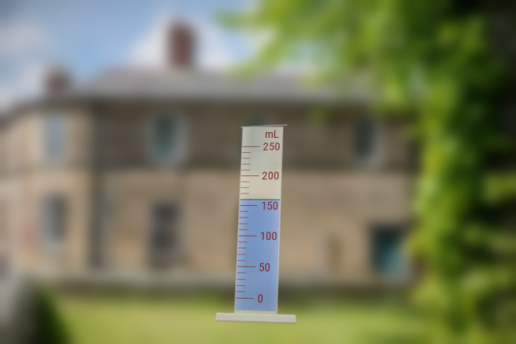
value=160 unit=mL
